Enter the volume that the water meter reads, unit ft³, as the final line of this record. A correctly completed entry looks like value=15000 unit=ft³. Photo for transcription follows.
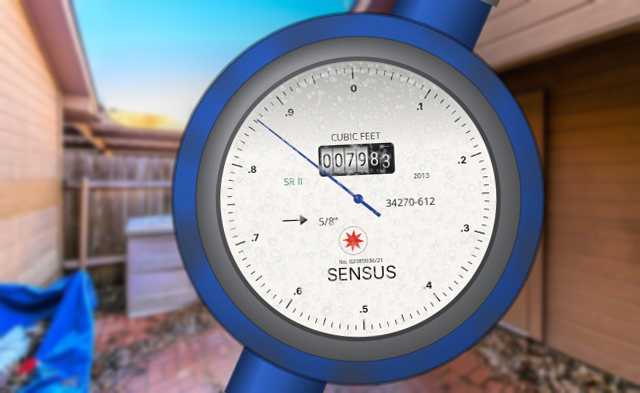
value=7982.86 unit=ft³
